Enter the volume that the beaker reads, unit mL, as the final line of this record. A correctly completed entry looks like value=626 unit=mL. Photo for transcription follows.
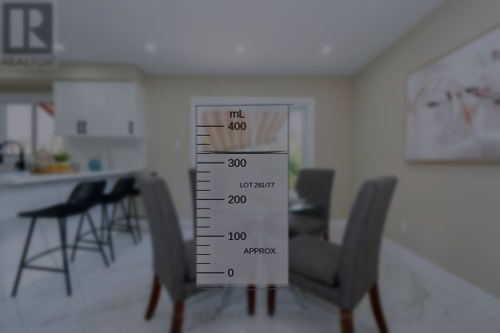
value=325 unit=mL
